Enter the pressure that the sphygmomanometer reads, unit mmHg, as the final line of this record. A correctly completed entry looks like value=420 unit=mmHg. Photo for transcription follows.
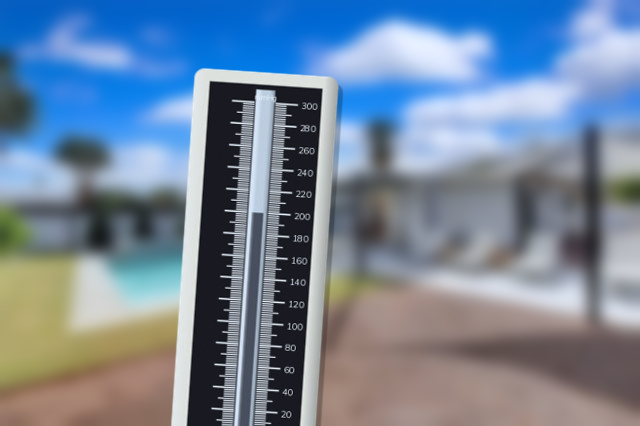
value=200 unit=mmHg
